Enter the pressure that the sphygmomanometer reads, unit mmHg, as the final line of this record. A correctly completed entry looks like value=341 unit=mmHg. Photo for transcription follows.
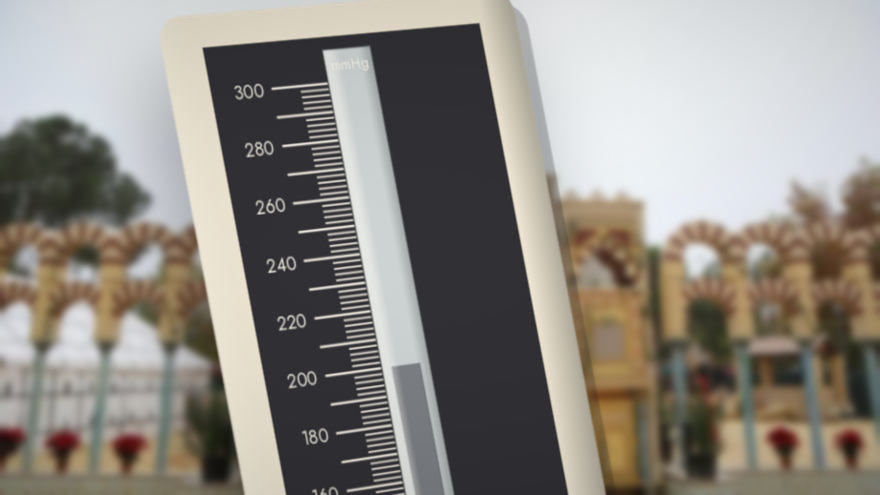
value=200 unit=mmHg
